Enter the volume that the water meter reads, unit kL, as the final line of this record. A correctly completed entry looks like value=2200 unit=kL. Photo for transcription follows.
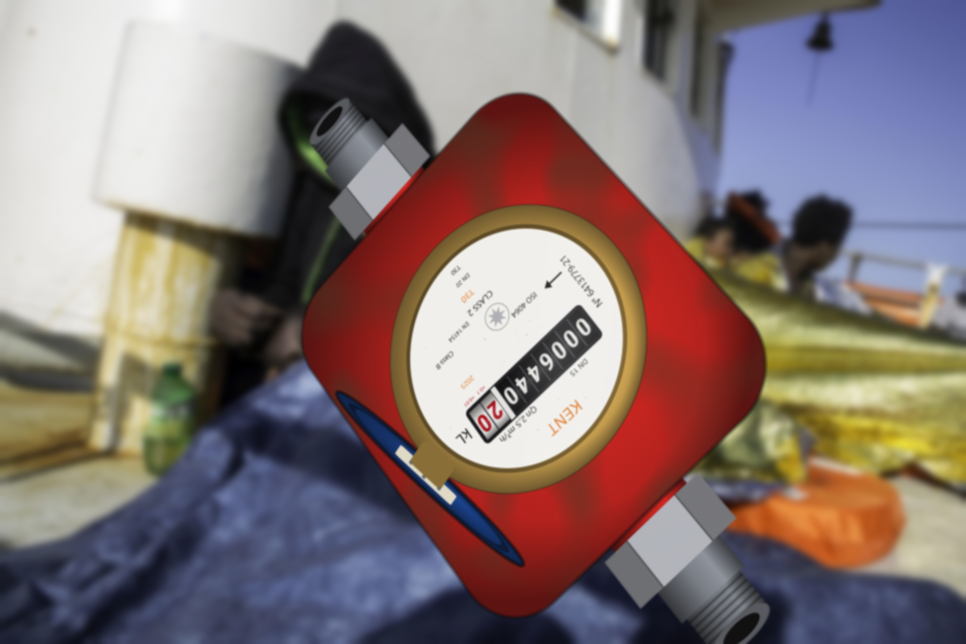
value=6440.20 unit=kL
